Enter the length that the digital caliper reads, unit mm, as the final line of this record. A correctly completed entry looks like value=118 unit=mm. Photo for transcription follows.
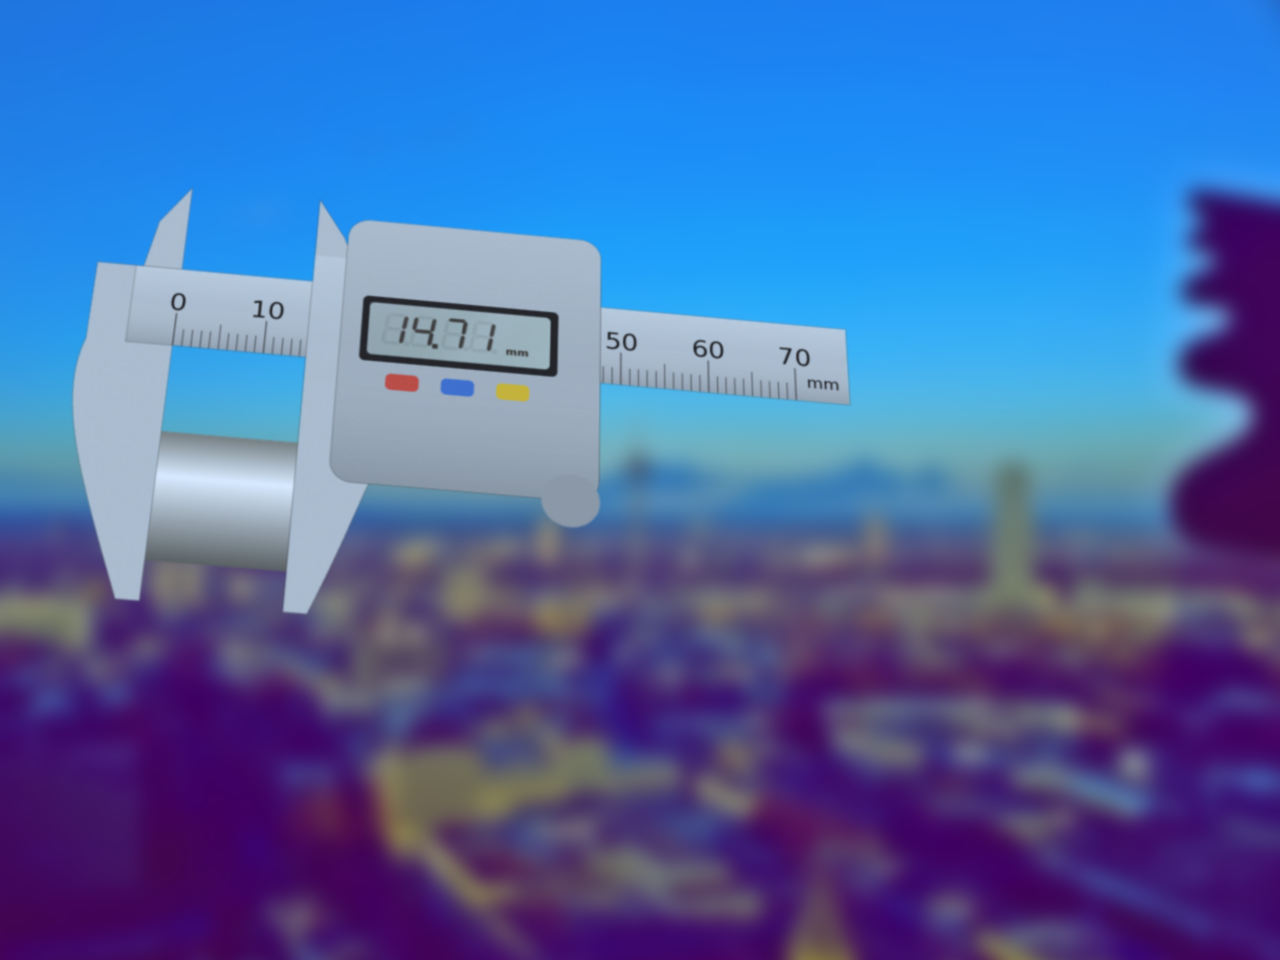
value=14.71 unit=mm
